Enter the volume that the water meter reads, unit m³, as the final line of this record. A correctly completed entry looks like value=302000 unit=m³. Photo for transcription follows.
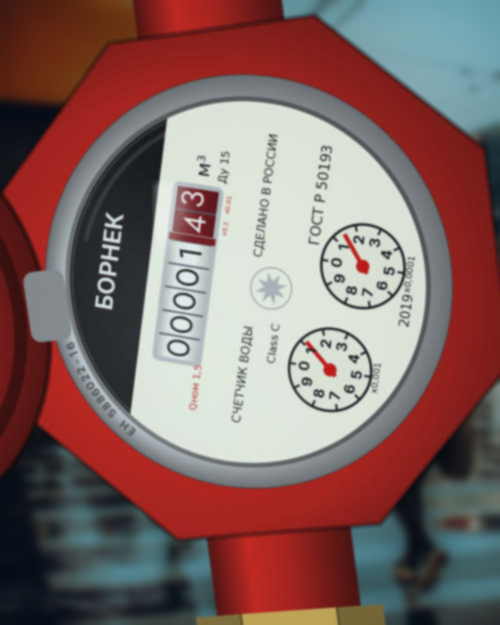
value=1.4311 unit=m³
